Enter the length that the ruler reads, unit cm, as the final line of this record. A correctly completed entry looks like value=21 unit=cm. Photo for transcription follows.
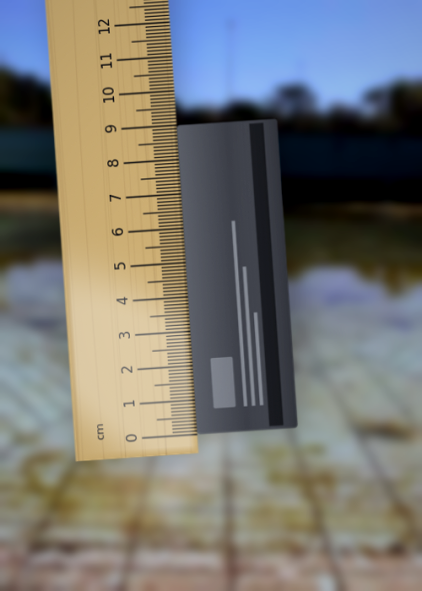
value=9 unit=cm
